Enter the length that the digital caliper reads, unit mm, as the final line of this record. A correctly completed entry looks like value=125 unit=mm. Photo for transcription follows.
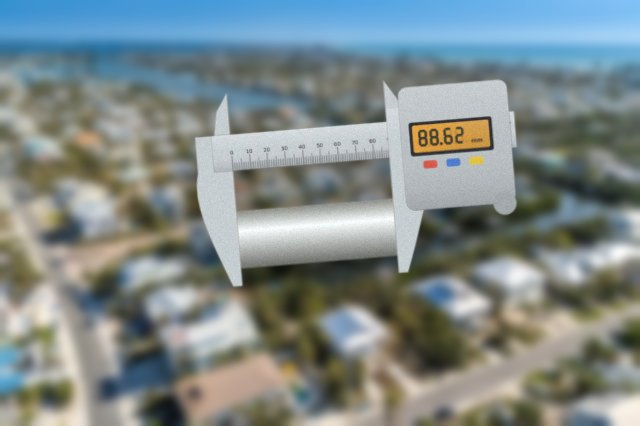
value=88.62 unit=mm
